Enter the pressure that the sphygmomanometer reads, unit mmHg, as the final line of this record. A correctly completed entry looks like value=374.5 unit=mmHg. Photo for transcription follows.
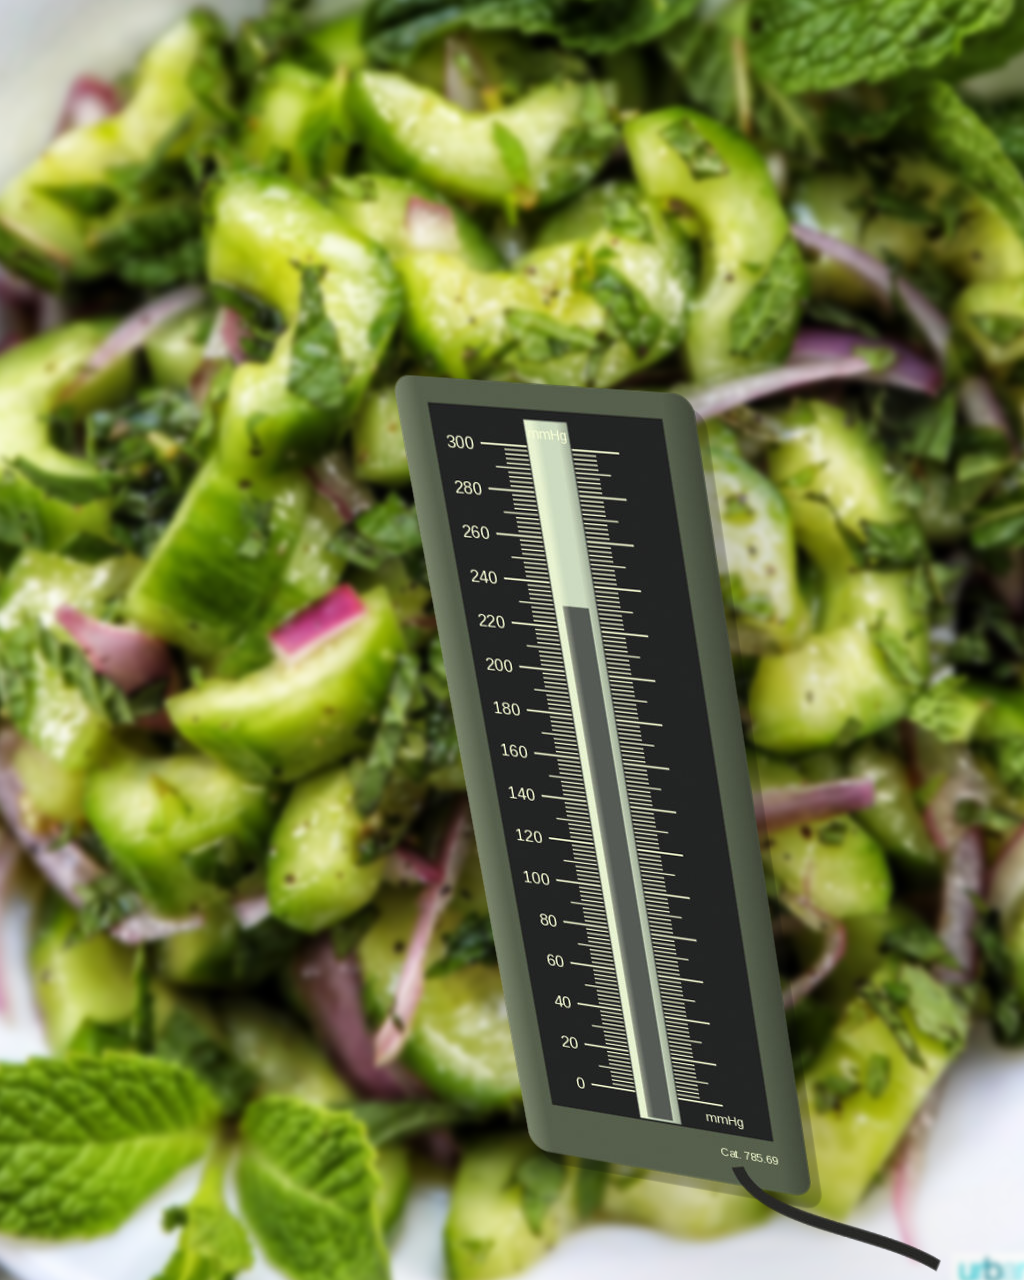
value=230 unit=mmHg
